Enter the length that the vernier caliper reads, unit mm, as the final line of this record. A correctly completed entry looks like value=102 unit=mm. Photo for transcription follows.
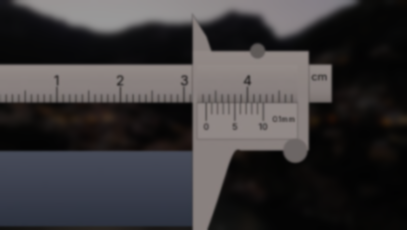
value=33.5 unit=mm
